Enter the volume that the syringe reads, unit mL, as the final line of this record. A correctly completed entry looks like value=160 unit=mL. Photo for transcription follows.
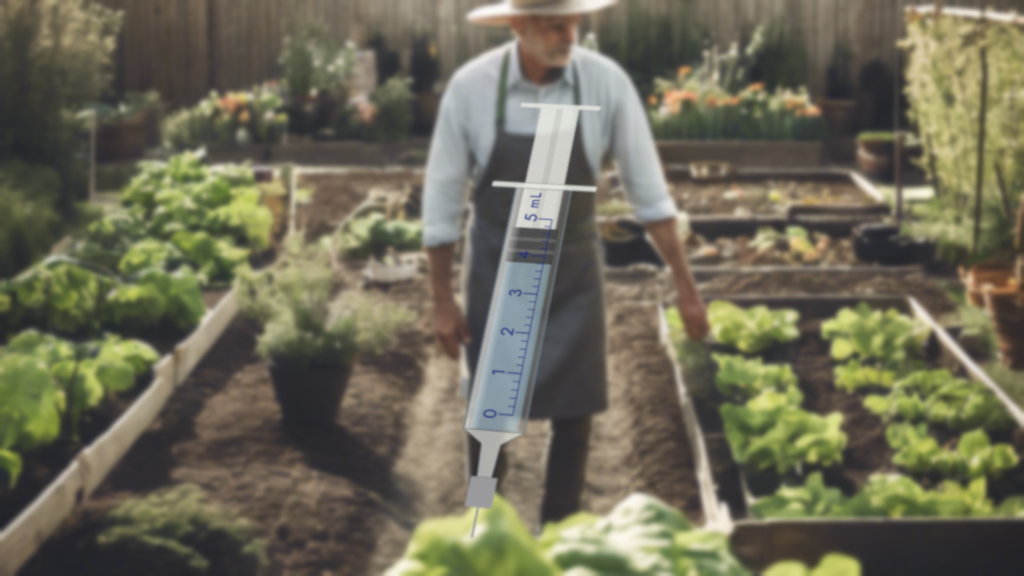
value=3.8 unit=mL
